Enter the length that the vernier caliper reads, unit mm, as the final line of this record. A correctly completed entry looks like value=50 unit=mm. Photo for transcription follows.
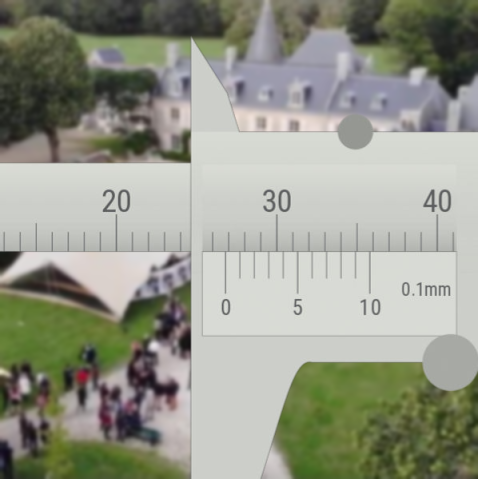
value=26.8 unit=mm
